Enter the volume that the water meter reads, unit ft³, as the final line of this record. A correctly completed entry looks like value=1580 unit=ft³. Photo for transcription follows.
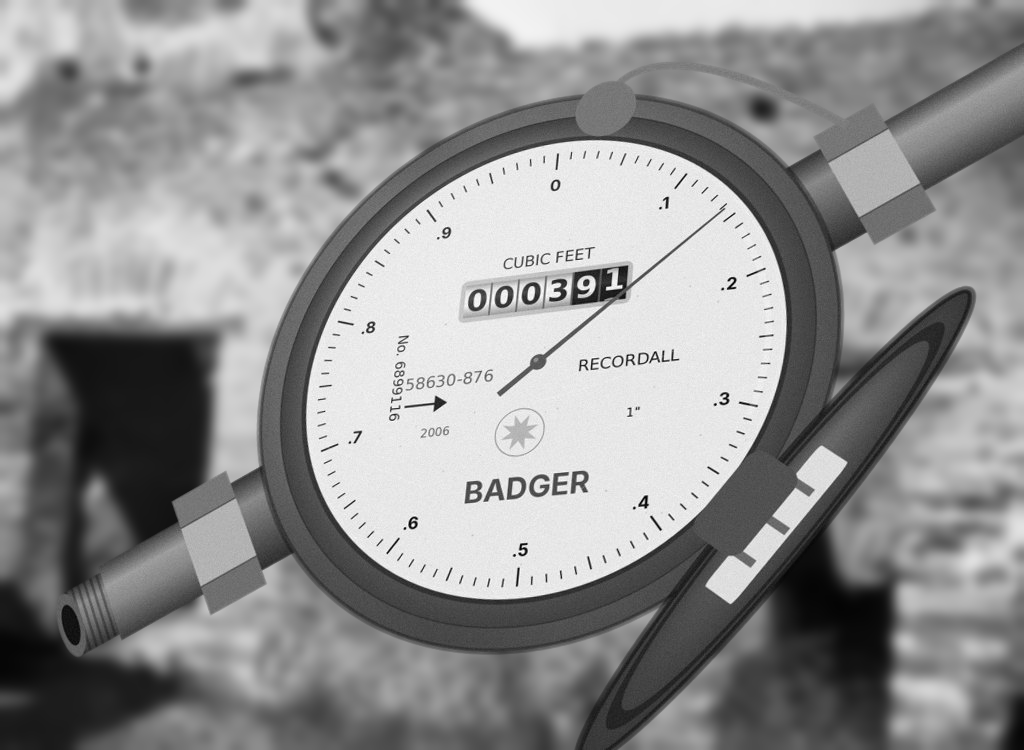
value=391.14 unit=ft³
